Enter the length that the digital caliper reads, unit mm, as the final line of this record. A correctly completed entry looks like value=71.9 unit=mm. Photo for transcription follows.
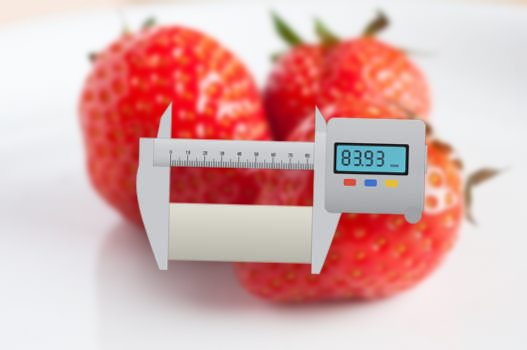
value=83.93 unit=mm
